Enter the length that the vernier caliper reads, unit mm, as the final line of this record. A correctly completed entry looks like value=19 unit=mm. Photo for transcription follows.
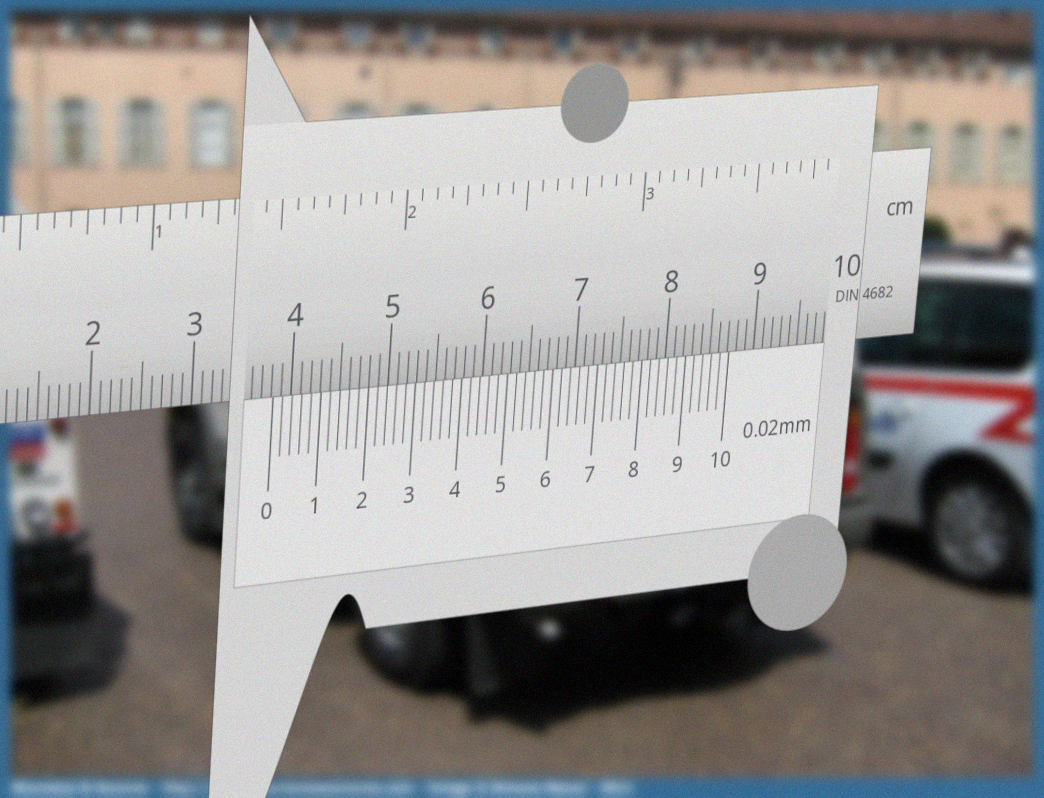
value=38.2 unit=mm
